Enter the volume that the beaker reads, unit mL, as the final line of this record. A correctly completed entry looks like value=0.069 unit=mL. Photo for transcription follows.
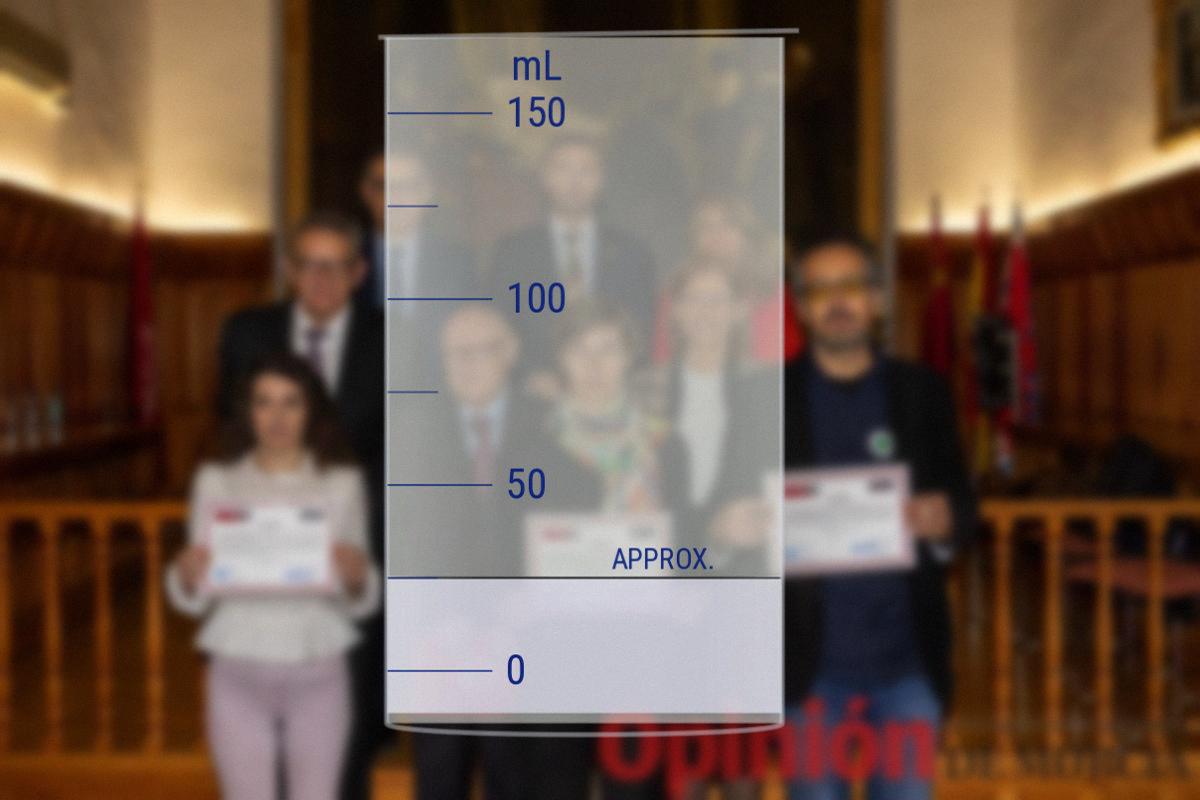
value=25 unit=mL
